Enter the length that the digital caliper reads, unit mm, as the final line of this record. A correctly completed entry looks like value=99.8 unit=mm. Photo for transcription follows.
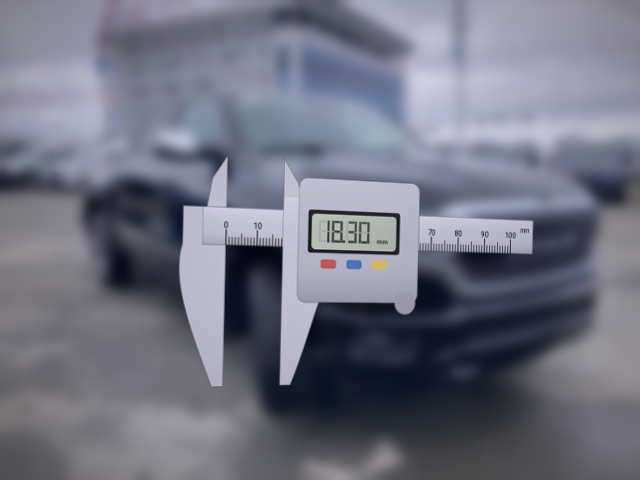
value=18.30 unit=mm
